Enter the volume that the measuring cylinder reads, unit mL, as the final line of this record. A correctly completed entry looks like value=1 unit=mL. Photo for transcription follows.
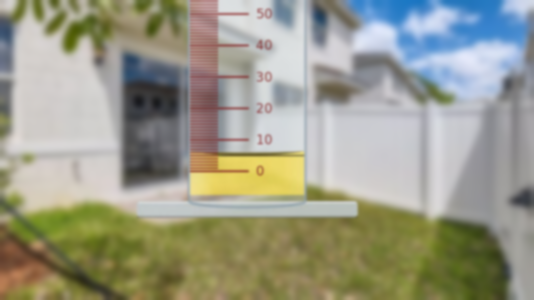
value=5 unit=mL
